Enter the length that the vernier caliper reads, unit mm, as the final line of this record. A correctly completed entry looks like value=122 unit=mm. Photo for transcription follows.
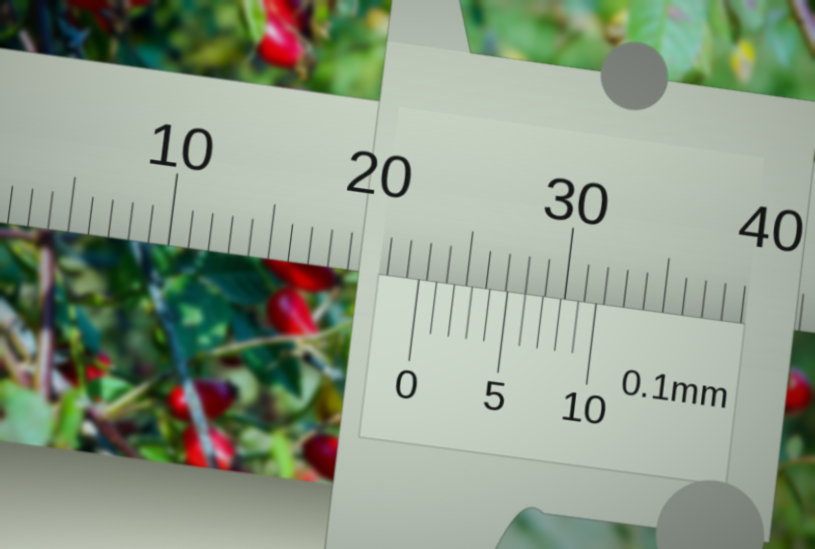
value=22.6 unit=mm
